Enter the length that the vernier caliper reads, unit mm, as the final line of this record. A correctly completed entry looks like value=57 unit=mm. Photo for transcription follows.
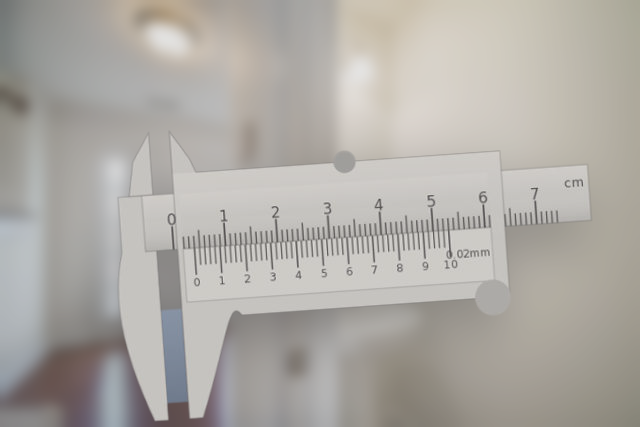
value=4.0 unit=mm
